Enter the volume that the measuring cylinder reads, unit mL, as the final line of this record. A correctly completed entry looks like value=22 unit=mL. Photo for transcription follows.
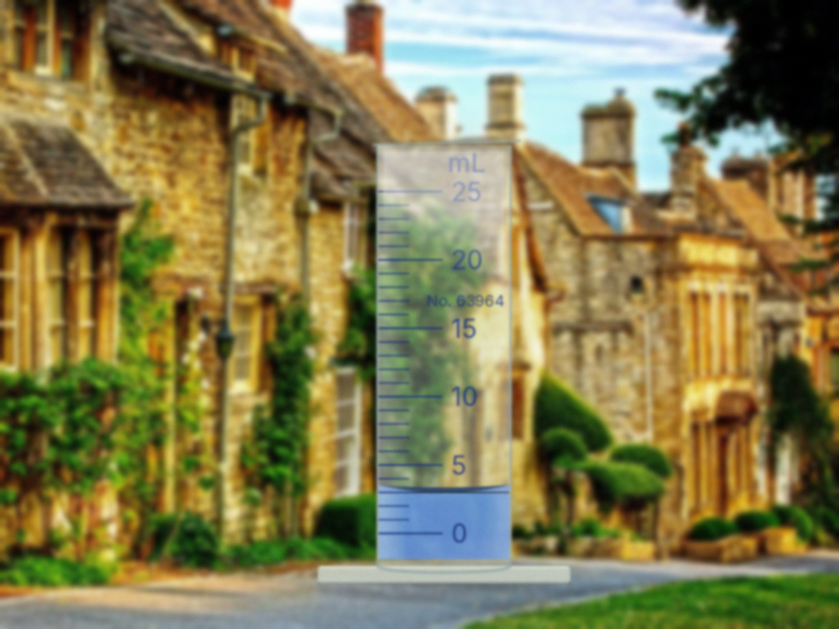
value=3 unit=mL
